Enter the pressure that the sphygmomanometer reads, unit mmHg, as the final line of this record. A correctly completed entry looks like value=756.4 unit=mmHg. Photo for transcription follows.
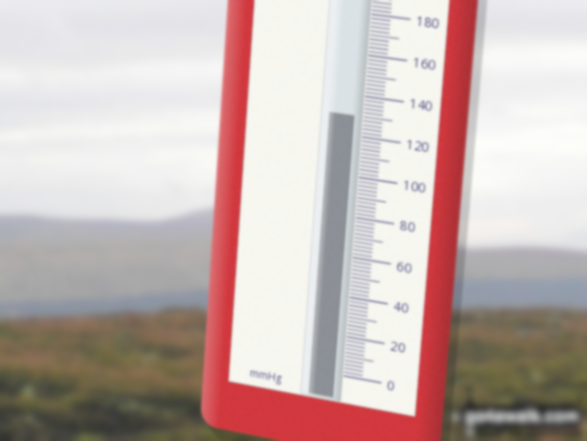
value=130 unit=mmHg
